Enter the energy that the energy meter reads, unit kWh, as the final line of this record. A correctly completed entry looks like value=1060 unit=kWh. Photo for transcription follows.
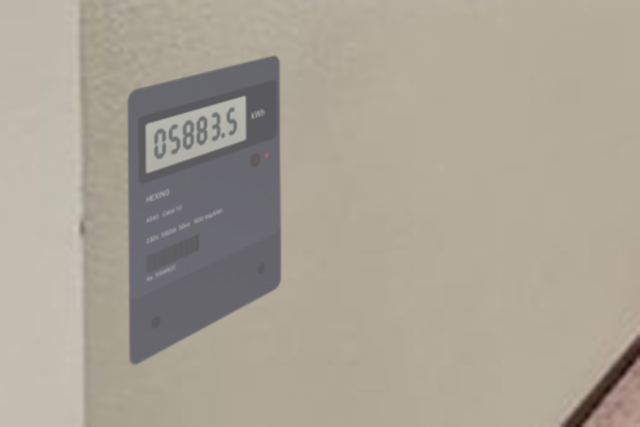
value=5883.5 unit=kWh
